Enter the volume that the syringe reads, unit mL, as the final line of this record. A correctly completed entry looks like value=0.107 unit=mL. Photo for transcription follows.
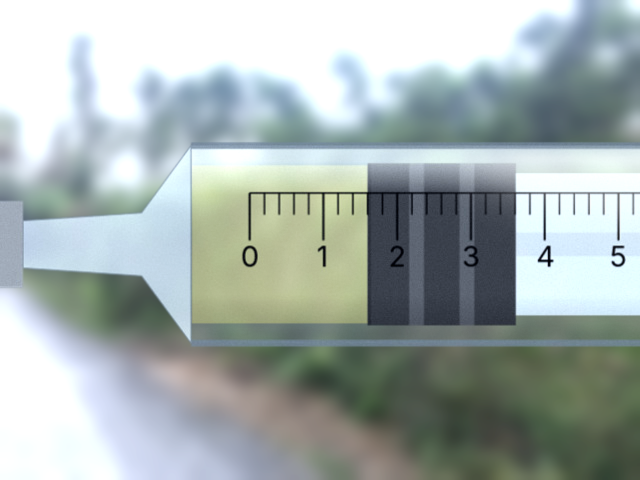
value=1.6 unit=mL
